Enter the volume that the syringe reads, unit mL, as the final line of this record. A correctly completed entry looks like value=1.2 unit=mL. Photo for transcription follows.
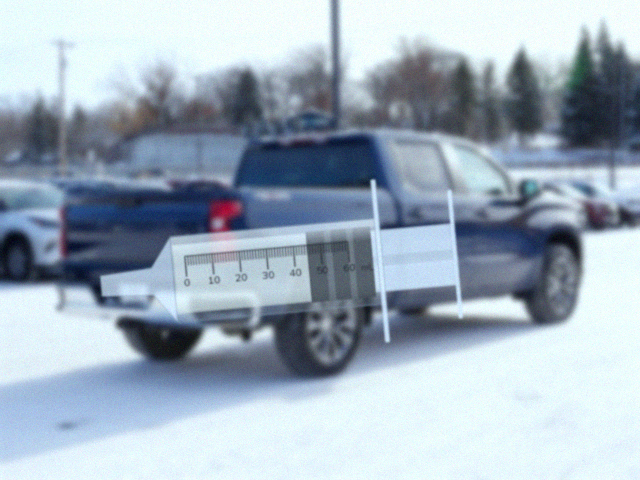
value=45 unit=mL
